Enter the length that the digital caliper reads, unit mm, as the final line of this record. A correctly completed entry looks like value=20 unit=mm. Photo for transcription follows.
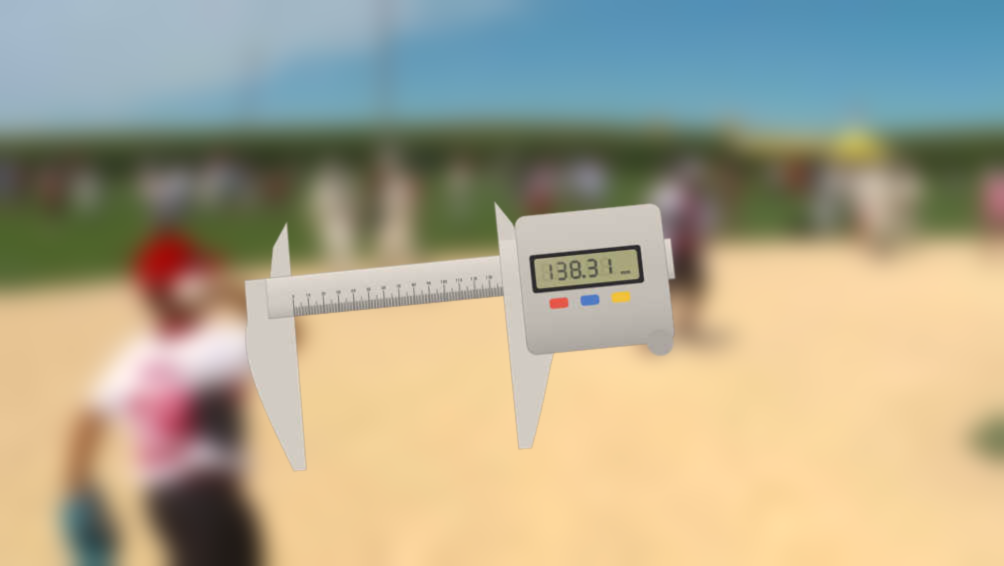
value=138.31 unit=mm
